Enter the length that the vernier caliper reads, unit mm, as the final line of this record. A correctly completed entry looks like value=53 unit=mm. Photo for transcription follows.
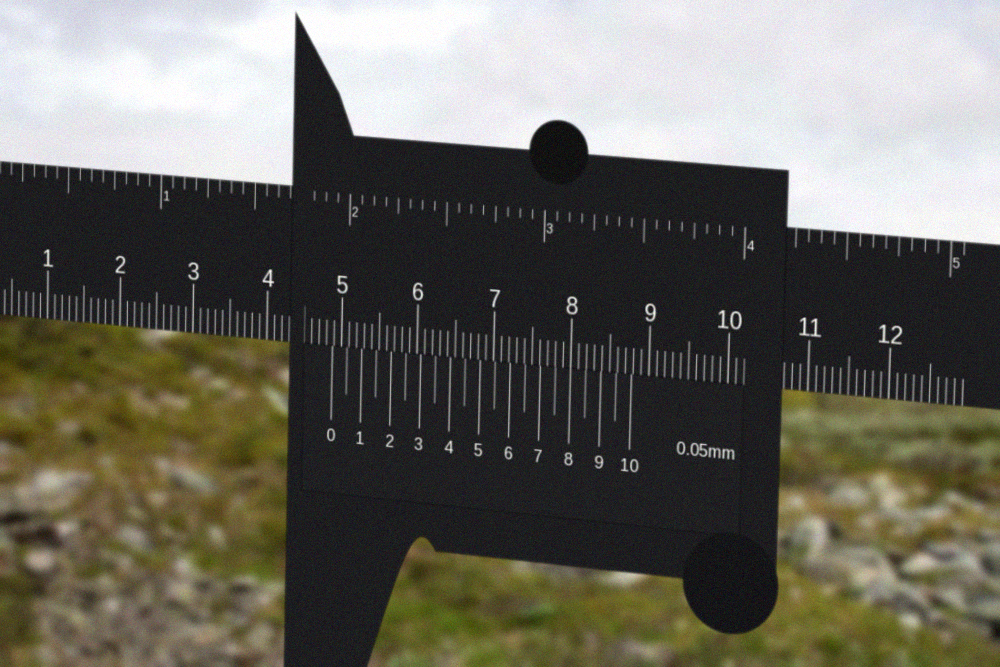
value=48.8 unit=mm
